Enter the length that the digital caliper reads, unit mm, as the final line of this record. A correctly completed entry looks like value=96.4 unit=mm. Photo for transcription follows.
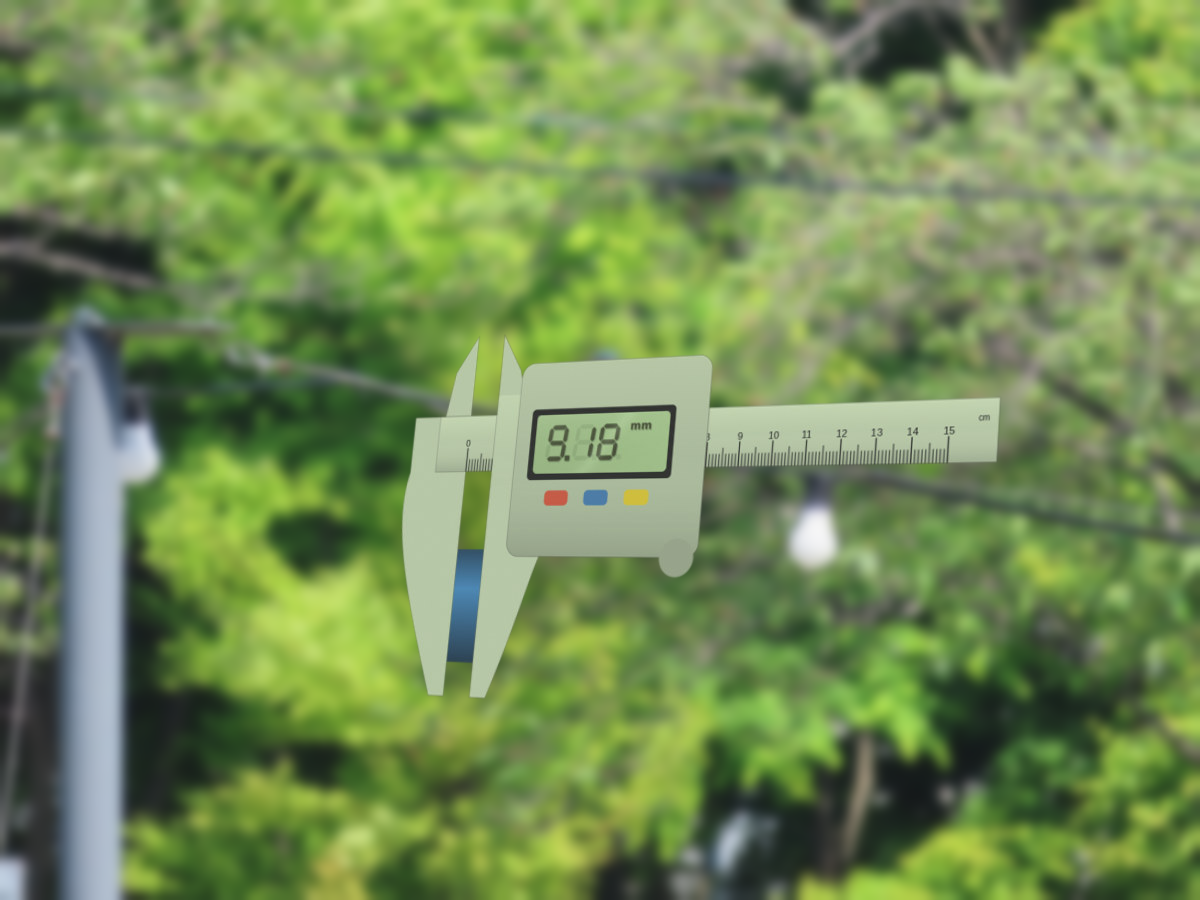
value=9.18 unit=mm
